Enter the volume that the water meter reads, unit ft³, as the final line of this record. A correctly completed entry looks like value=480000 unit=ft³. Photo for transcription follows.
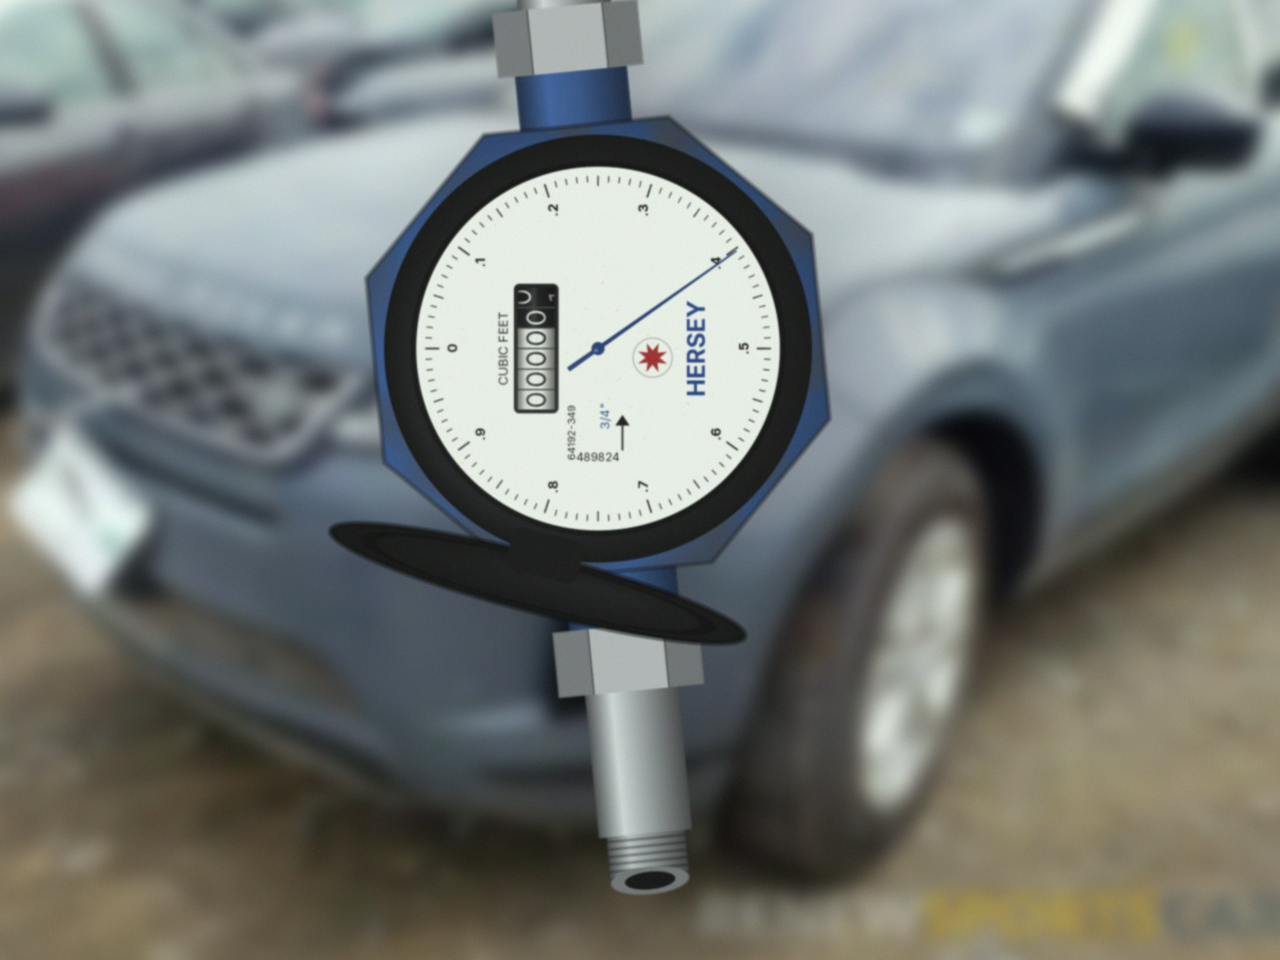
value=0.40 unit=ft³
